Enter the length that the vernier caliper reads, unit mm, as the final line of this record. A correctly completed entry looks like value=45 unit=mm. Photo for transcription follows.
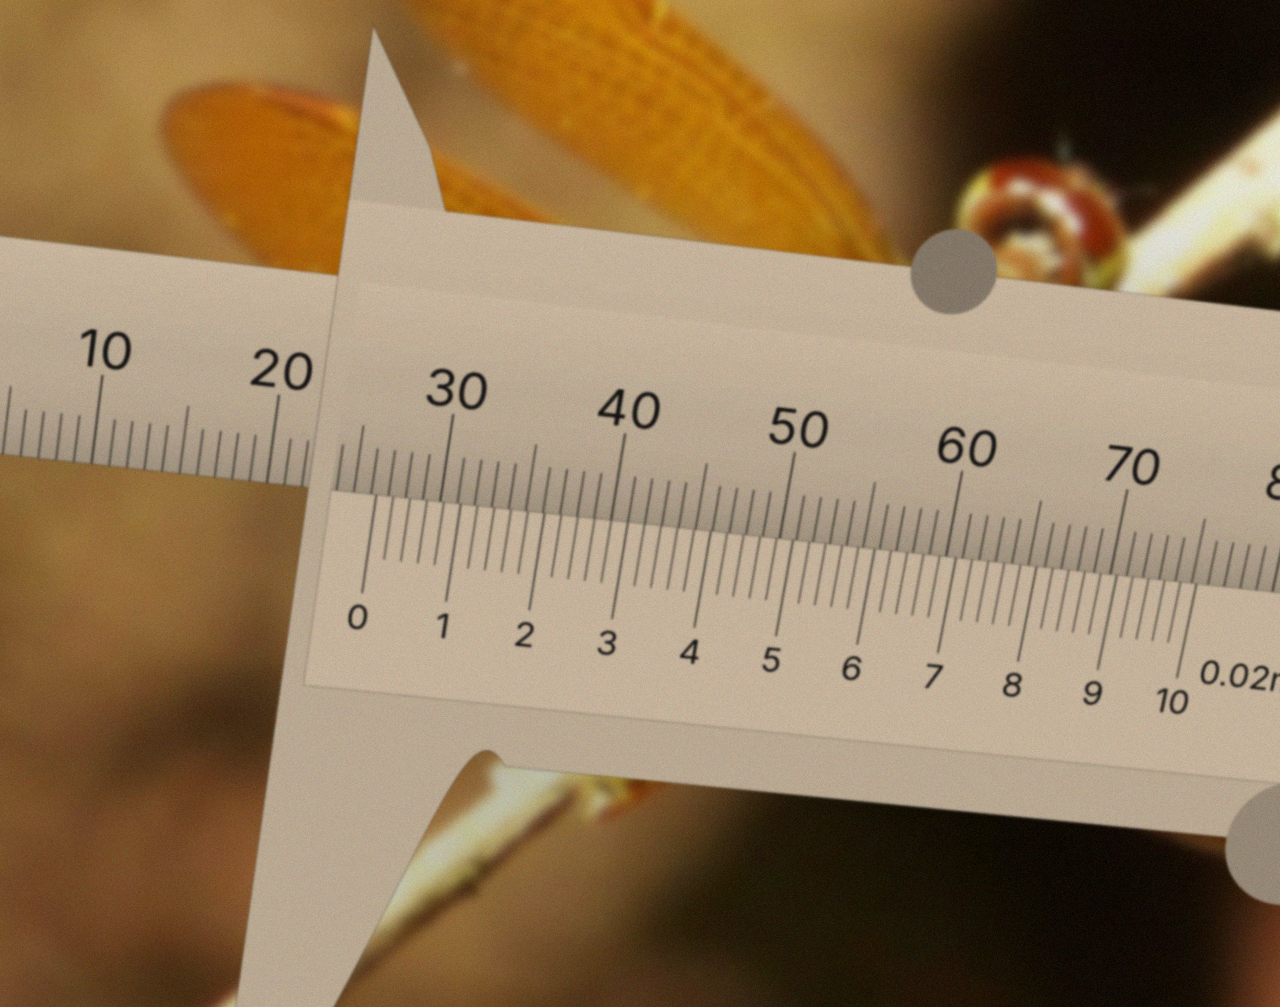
value=26.3 unit=mm
